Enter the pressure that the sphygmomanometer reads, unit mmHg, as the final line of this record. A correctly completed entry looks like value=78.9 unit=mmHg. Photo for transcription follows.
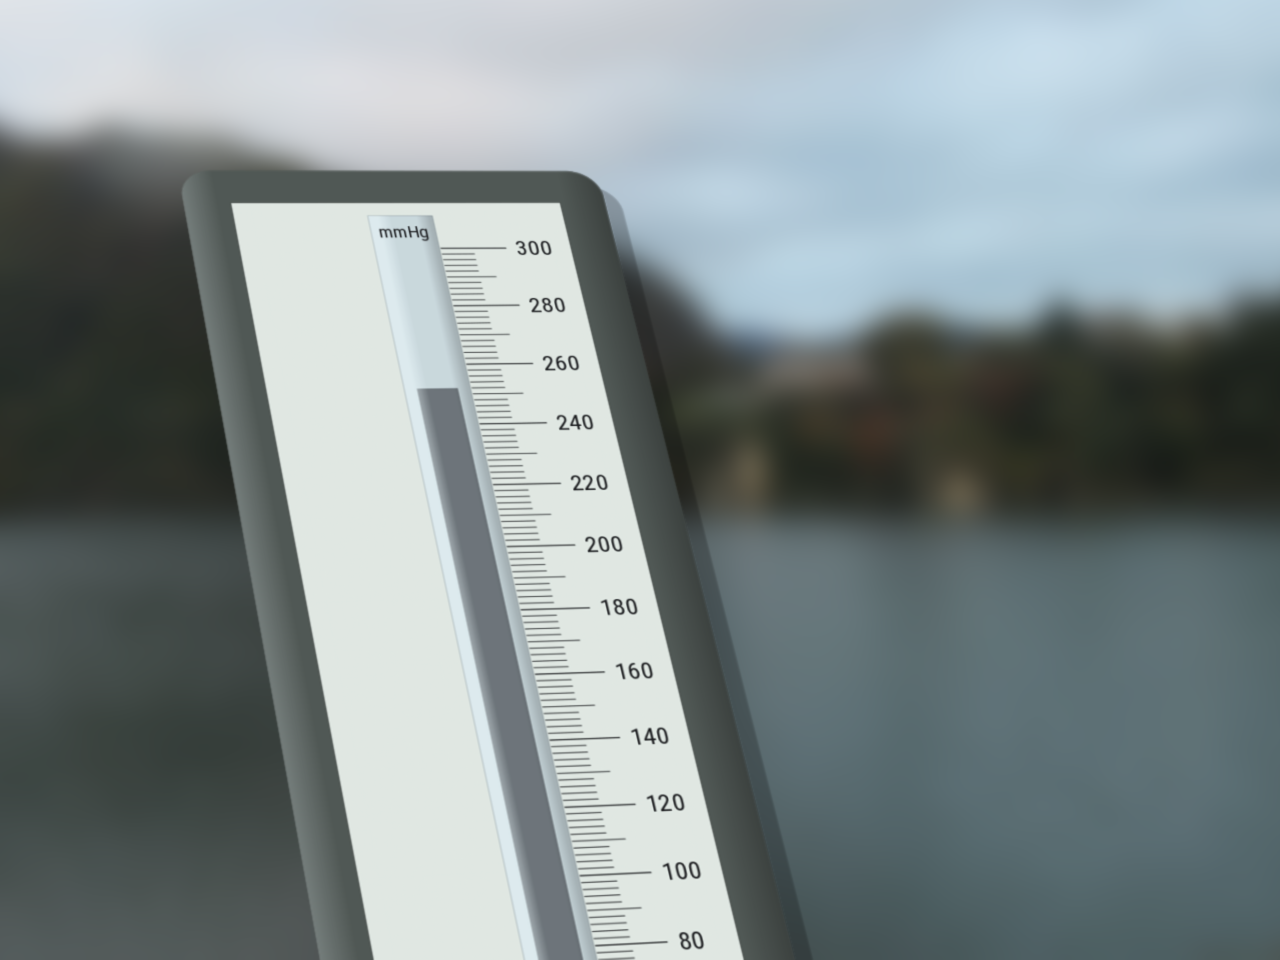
value=252 unit=mmHg
